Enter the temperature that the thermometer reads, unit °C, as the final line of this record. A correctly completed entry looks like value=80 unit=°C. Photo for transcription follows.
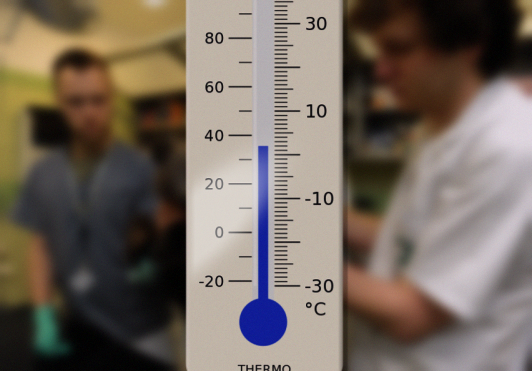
value=2 unit=°C
